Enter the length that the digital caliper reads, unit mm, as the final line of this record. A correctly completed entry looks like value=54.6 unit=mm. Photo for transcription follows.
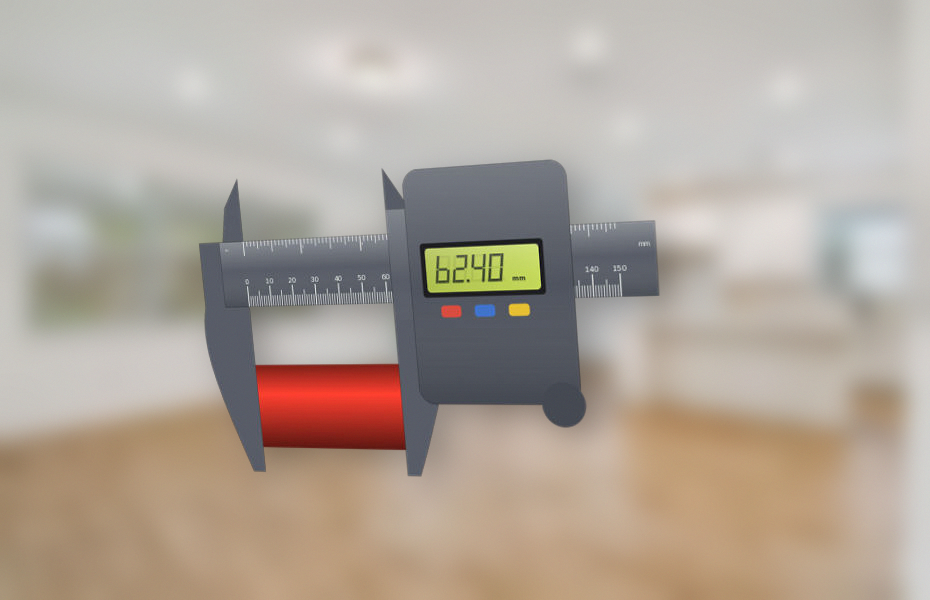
value=62.40 unit=mm
